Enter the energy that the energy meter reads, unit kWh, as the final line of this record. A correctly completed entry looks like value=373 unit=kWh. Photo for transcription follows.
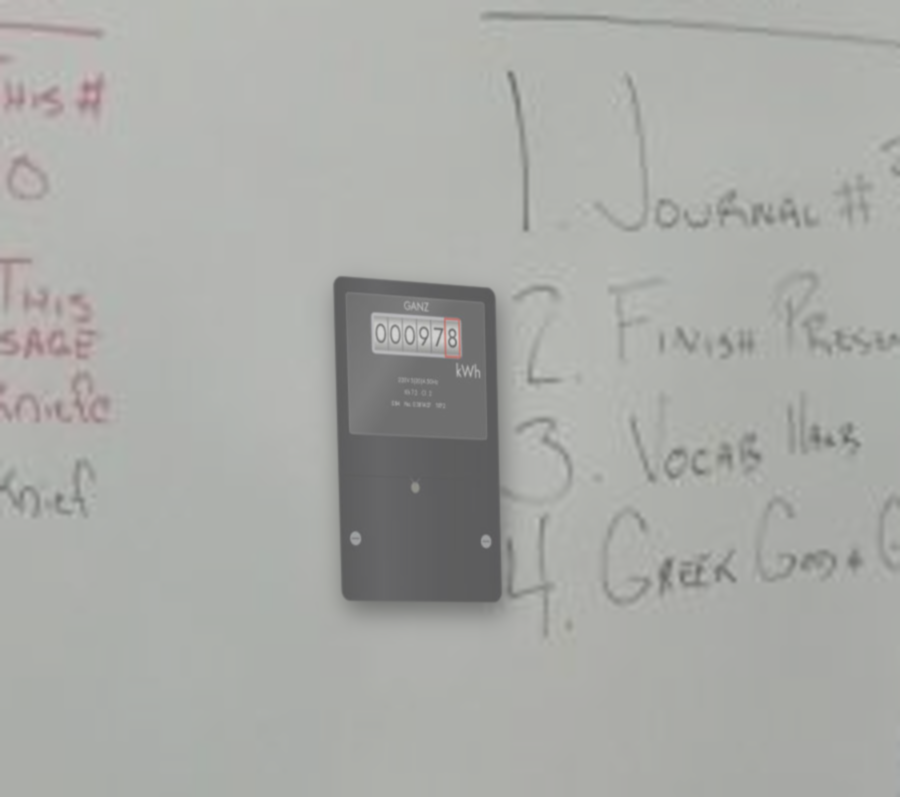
value=97.8 unit=kWh
